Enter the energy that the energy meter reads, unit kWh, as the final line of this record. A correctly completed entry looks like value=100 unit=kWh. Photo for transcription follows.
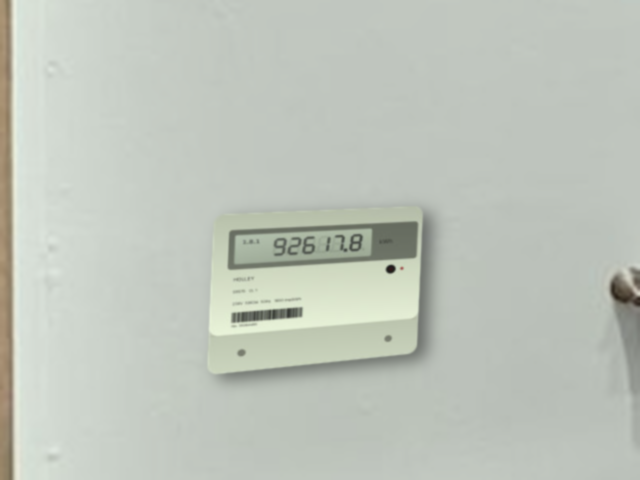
value=92617.8 unit=kWh
